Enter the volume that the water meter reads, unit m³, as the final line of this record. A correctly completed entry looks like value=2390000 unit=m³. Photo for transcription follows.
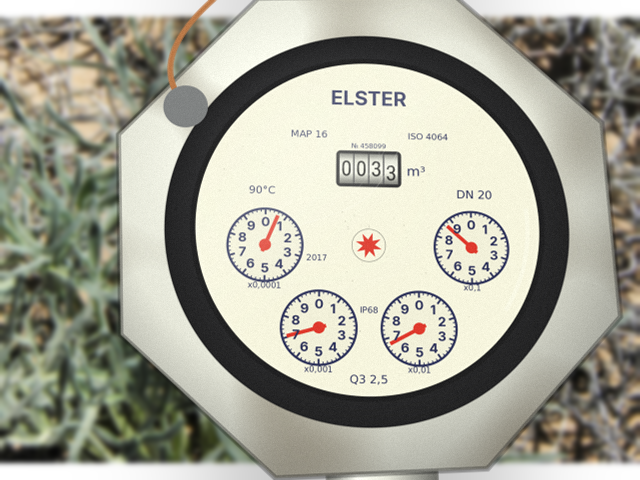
value=32.8670 unit=m³
